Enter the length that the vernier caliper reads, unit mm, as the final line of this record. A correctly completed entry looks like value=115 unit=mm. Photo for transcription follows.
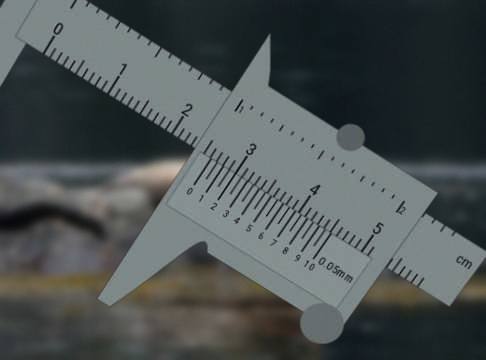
value=26.2 unit=mm
